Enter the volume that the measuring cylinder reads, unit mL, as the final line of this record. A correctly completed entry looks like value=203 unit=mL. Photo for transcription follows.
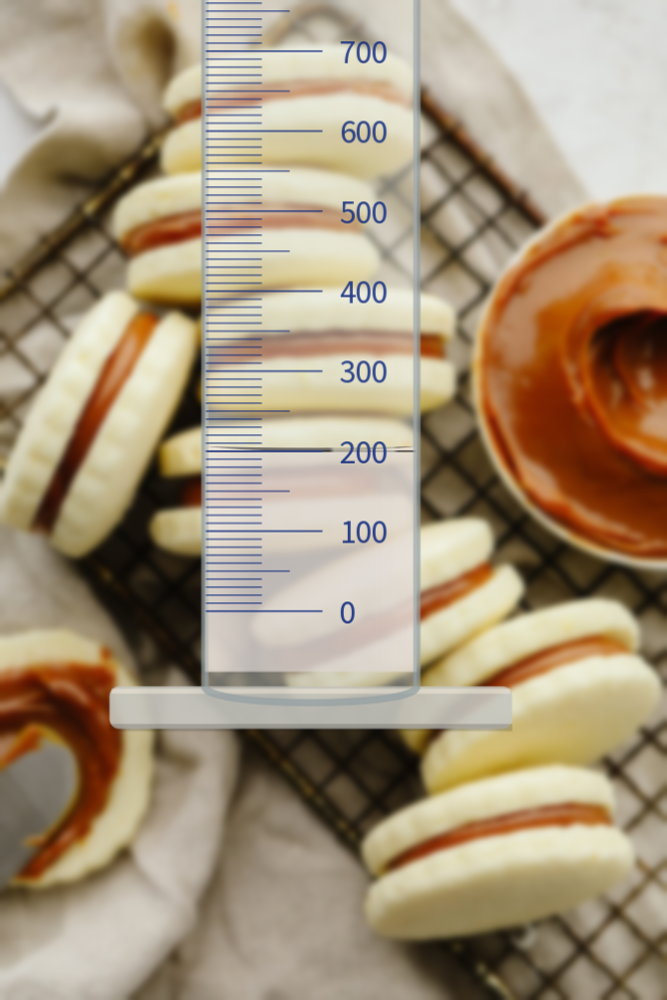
value=200 unit=mL
